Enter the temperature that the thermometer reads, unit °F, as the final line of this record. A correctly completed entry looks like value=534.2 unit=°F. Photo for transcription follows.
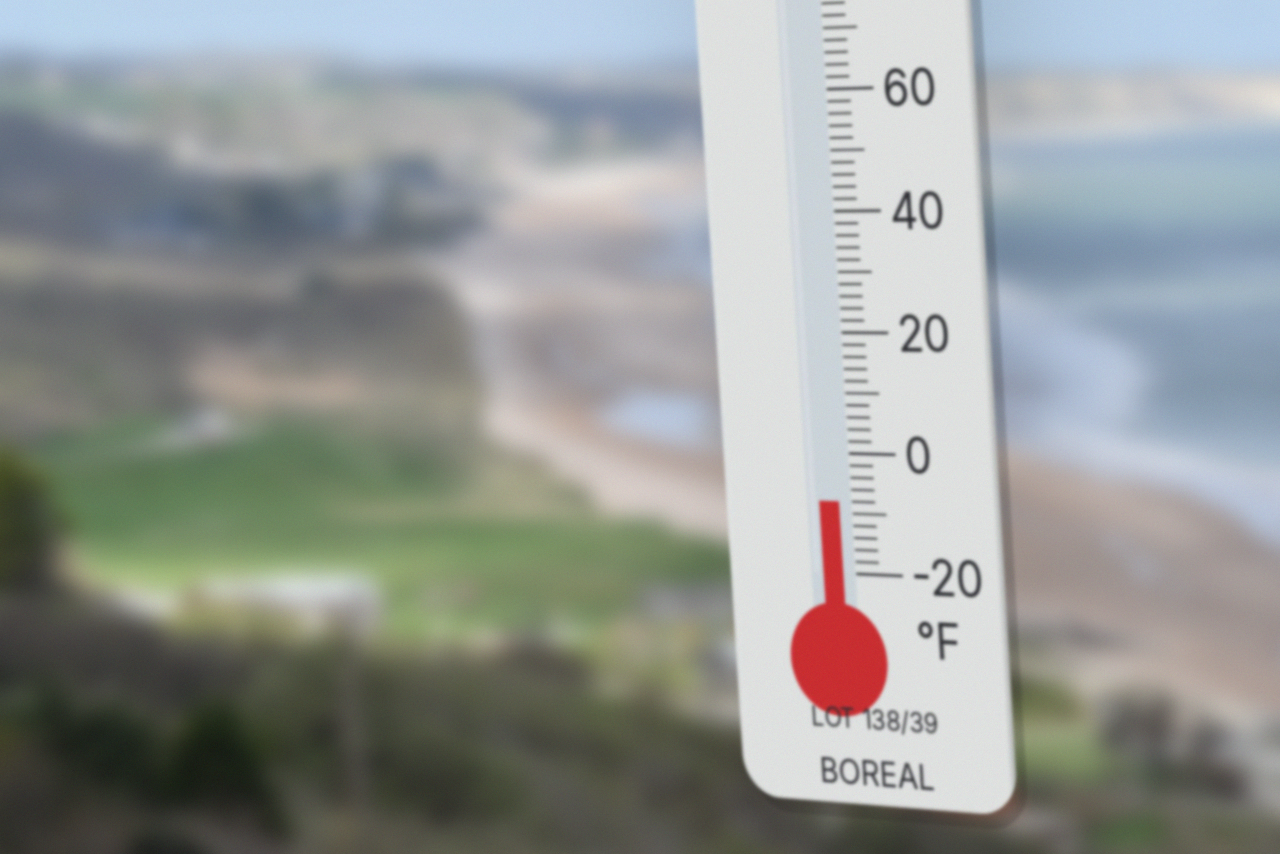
value=-8 unit=°F
